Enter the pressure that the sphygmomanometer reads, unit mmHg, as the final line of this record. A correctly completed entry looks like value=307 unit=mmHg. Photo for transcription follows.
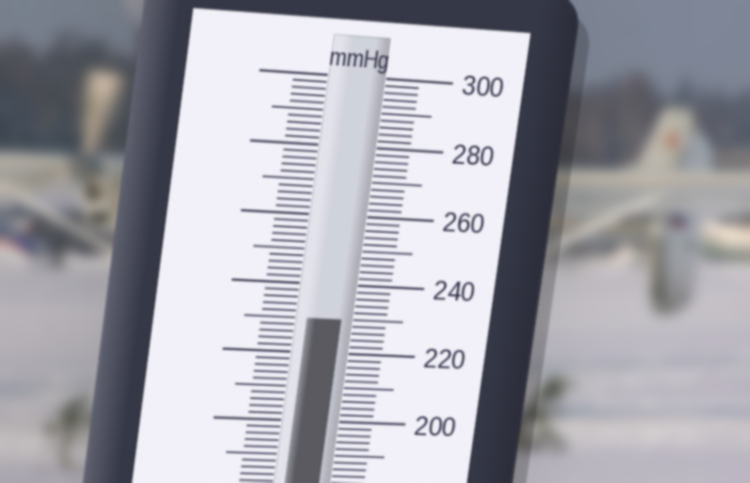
value=230 unit=mmHg
